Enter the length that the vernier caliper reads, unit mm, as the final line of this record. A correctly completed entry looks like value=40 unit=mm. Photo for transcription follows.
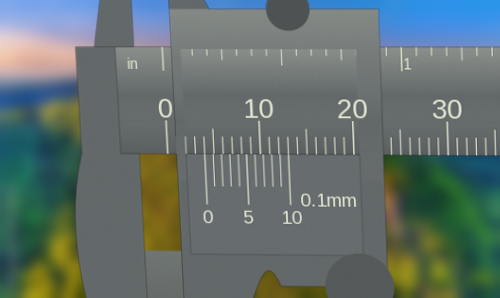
value=4.0 unit=mm
